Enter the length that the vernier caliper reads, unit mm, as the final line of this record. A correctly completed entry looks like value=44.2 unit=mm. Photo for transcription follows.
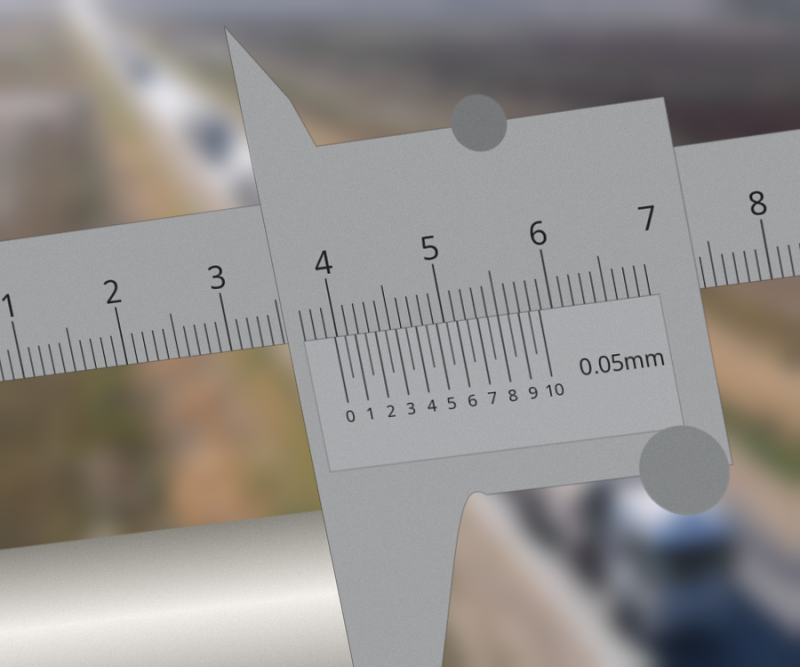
value=39.8 unit=mm
